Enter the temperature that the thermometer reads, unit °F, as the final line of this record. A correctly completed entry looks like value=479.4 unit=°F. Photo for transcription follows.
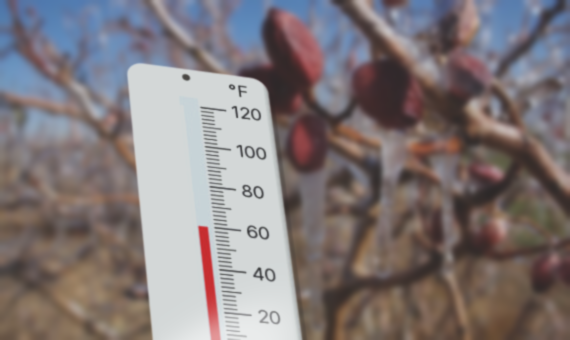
value=60 unit=°F
